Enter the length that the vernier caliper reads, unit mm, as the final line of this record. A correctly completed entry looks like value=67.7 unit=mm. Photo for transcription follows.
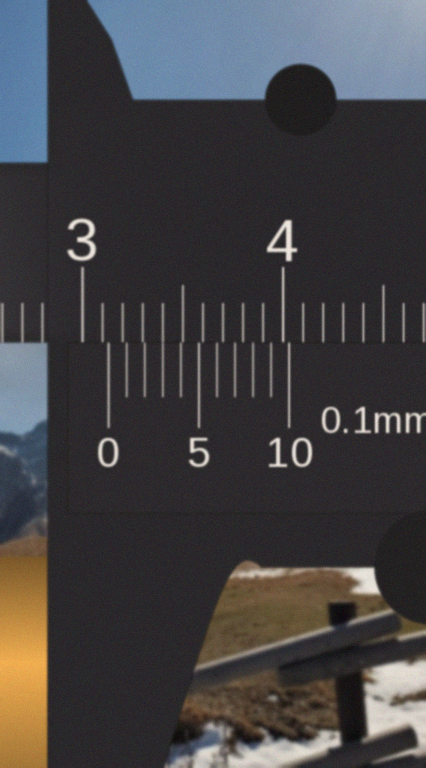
value=31.3 unit=mm
